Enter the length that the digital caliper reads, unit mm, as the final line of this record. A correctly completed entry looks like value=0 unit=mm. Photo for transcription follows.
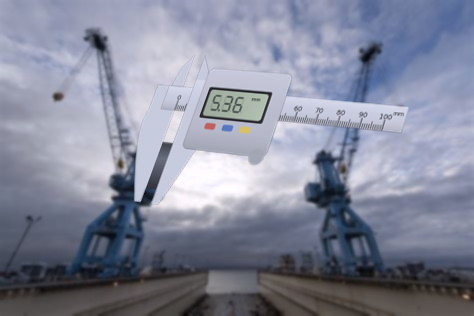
value=5.36 unit=mm
